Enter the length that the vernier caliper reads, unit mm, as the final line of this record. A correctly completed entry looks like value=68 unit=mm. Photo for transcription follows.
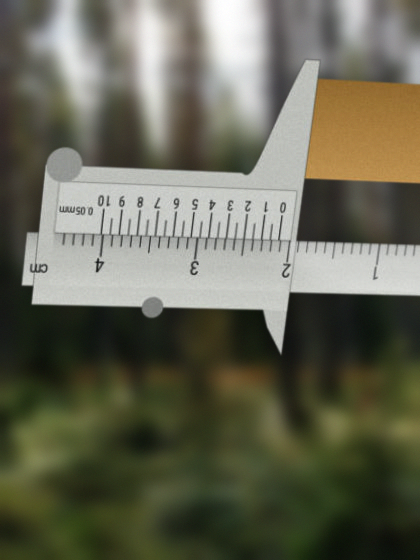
value=21.2 unit=mm
